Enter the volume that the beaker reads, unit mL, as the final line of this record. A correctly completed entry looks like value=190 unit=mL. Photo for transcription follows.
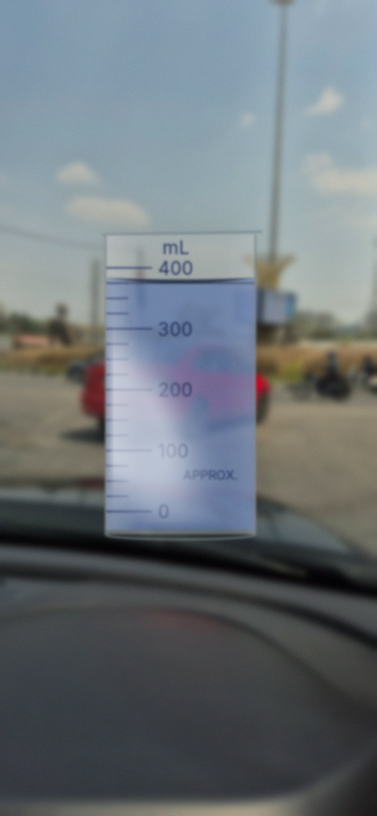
value=375 unit=mL
